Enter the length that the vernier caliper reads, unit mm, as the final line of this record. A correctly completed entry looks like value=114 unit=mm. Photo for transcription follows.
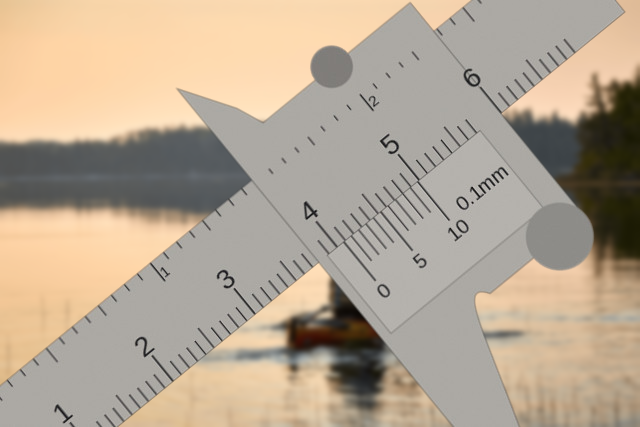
value=40.8 unit=mm
